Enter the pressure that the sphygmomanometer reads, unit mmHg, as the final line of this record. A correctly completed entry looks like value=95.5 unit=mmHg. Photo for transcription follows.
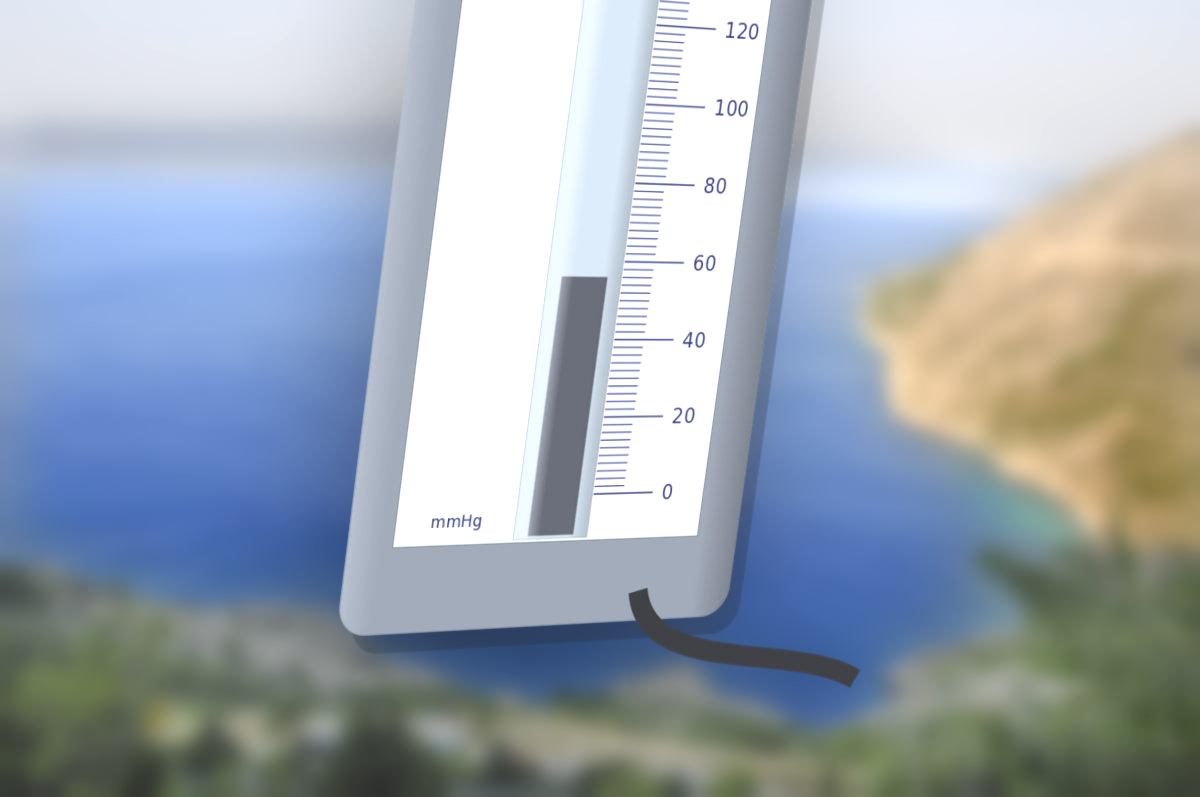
value=56 unit=mmHg
